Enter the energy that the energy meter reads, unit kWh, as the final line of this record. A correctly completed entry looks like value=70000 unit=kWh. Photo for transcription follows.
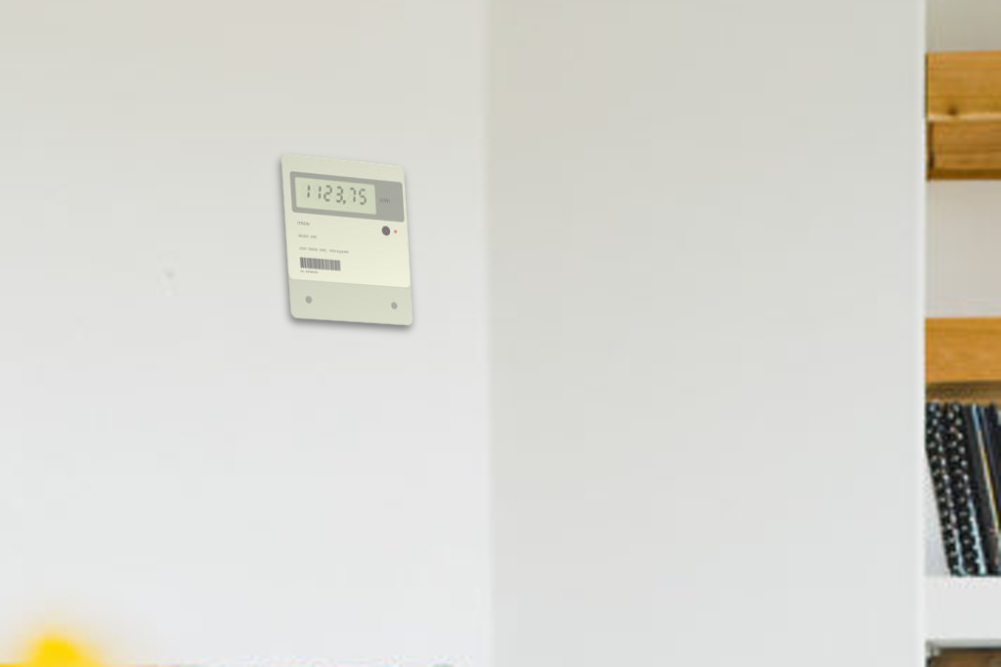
value=1123.75 unit=kWh
